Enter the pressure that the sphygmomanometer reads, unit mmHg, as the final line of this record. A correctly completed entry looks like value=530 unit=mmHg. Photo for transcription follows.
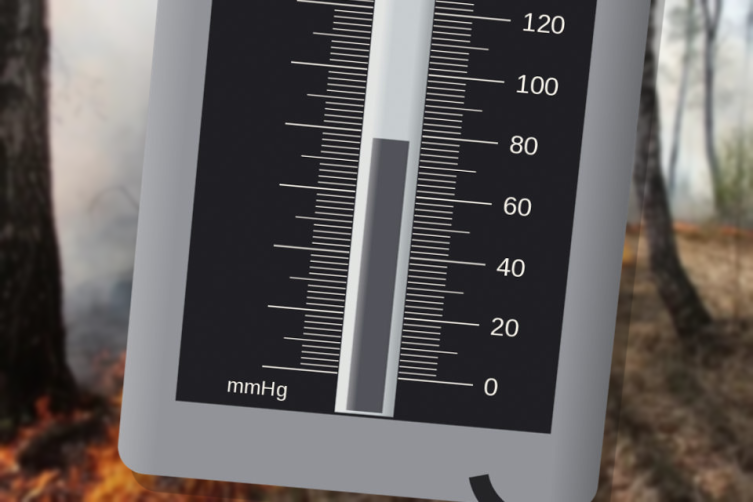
value=78 unit=mmHg
